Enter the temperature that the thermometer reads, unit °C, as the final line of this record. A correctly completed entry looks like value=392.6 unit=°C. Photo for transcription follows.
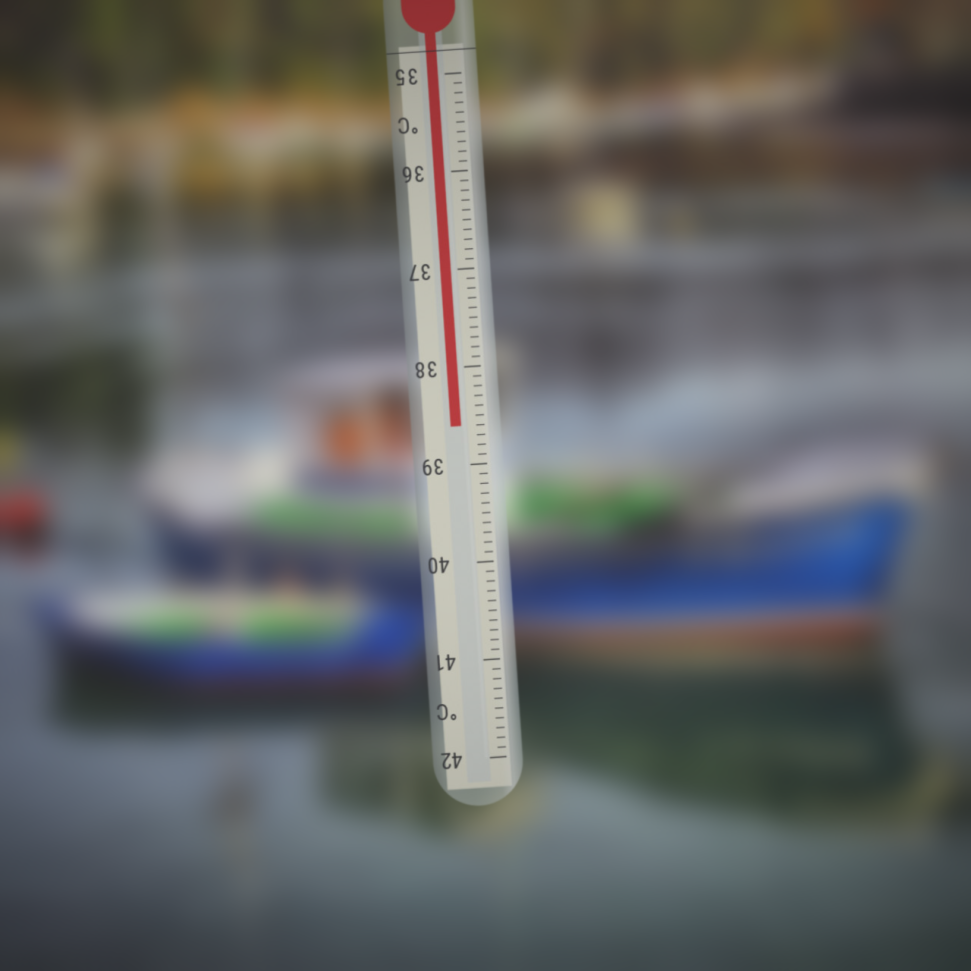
value=38.6 unit=°C
